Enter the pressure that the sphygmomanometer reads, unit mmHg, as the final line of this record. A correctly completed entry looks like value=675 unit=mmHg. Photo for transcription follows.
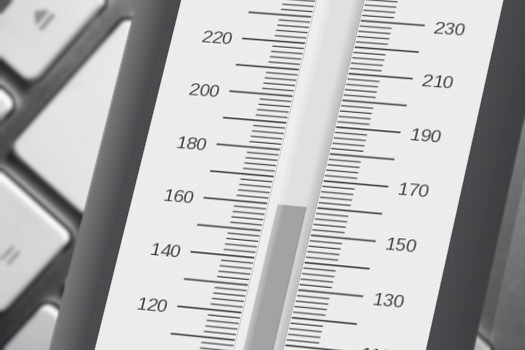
value=160 unit=mmHg
